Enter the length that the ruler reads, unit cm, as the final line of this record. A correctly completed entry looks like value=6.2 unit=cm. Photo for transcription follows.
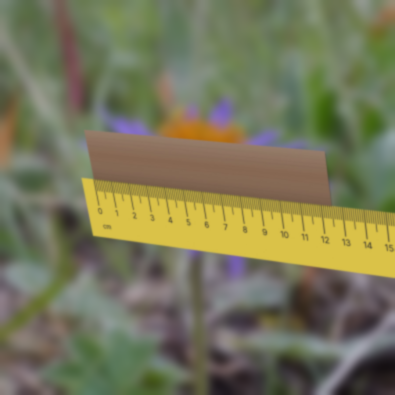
value=12.5 unit=cm
